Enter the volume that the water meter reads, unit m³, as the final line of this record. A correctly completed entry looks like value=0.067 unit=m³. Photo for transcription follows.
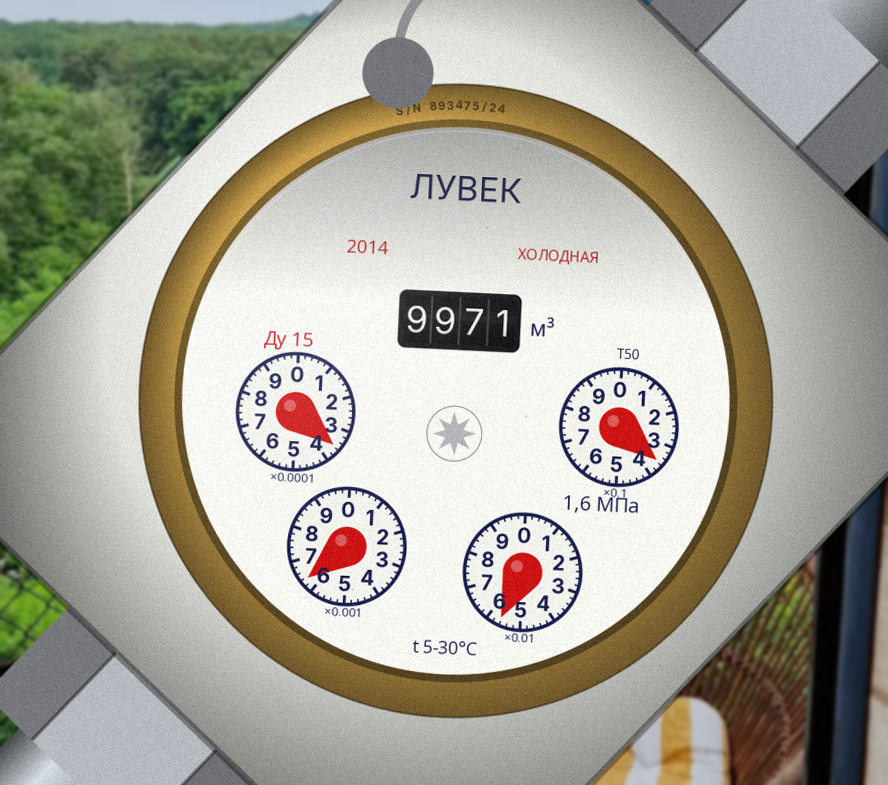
value=9971.3563 unit=m³
